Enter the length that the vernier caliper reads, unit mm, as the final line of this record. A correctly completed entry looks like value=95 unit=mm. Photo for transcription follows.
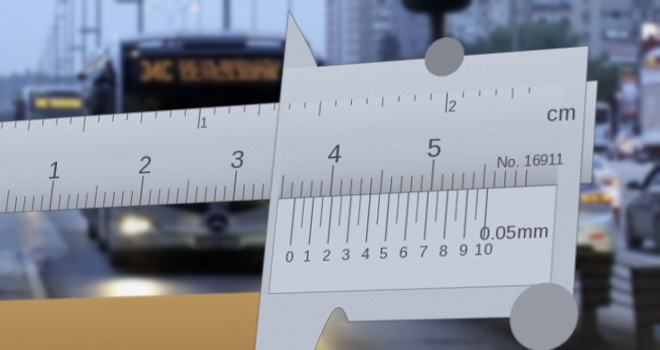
value=36.4 unit=mm
